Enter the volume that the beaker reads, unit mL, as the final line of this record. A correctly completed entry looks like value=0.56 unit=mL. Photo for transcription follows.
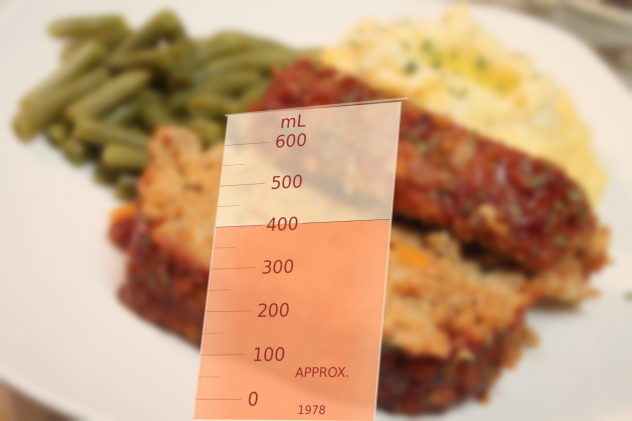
value=400 unit=mL
